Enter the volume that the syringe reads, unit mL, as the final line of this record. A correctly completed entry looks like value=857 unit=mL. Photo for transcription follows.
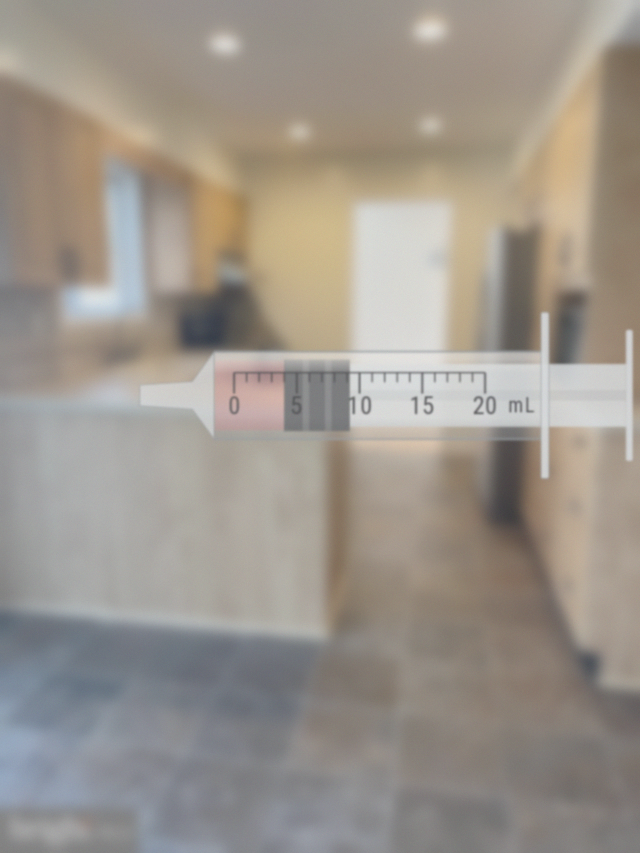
value=4 unit=mL
